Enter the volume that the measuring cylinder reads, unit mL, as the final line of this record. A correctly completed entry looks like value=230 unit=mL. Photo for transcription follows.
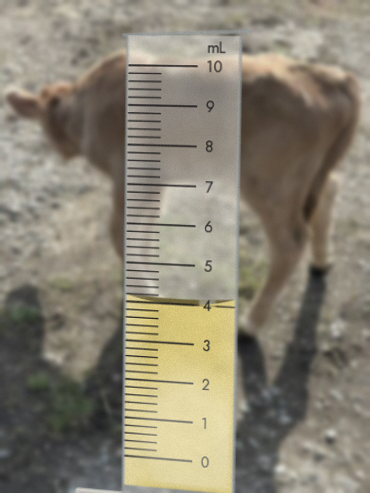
value=4 unit=mL
